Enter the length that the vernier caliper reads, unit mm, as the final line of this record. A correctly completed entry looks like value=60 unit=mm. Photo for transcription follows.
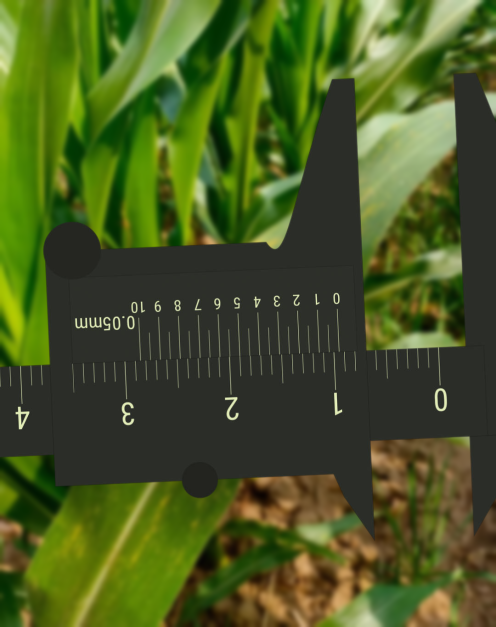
value=9.5 unit=mm
